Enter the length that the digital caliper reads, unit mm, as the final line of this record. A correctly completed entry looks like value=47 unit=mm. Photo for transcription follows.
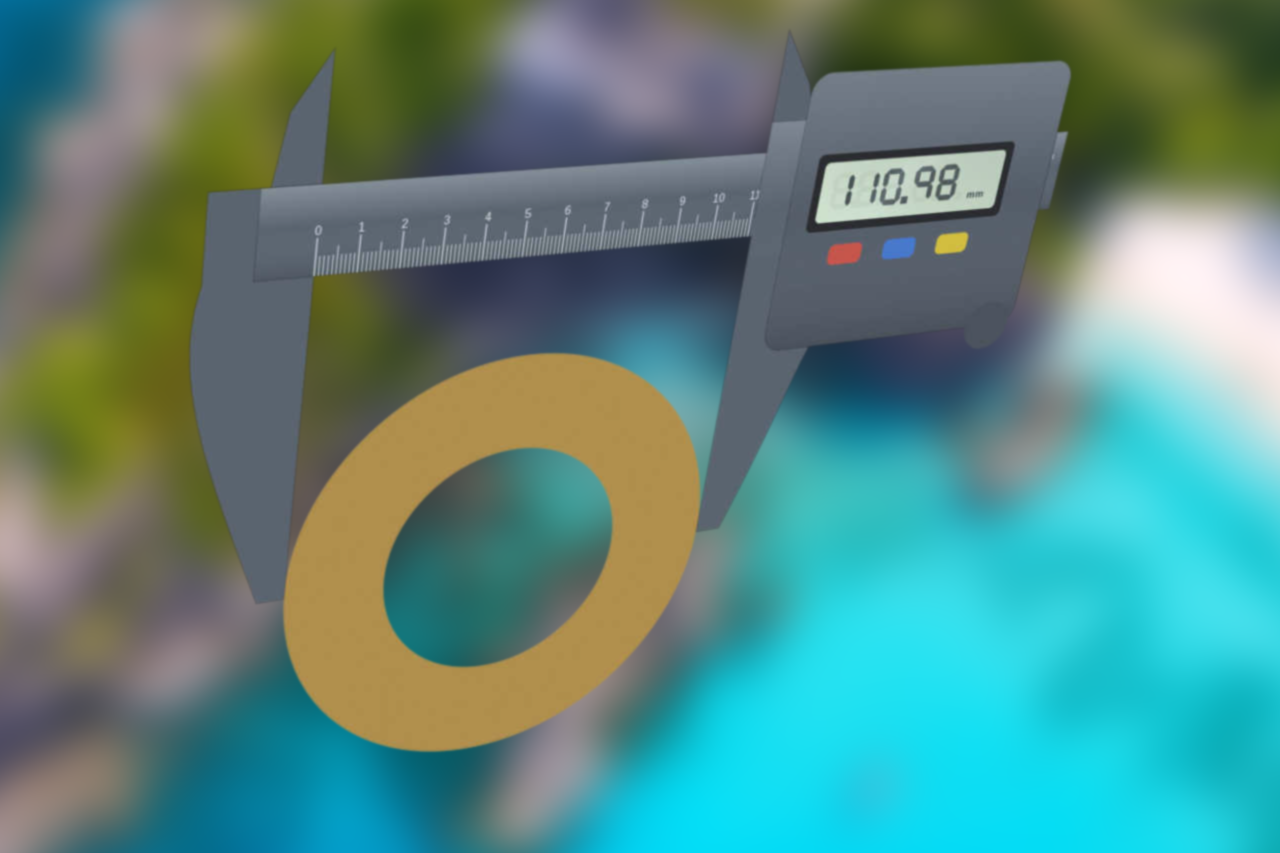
value=110.98 unit=mm
